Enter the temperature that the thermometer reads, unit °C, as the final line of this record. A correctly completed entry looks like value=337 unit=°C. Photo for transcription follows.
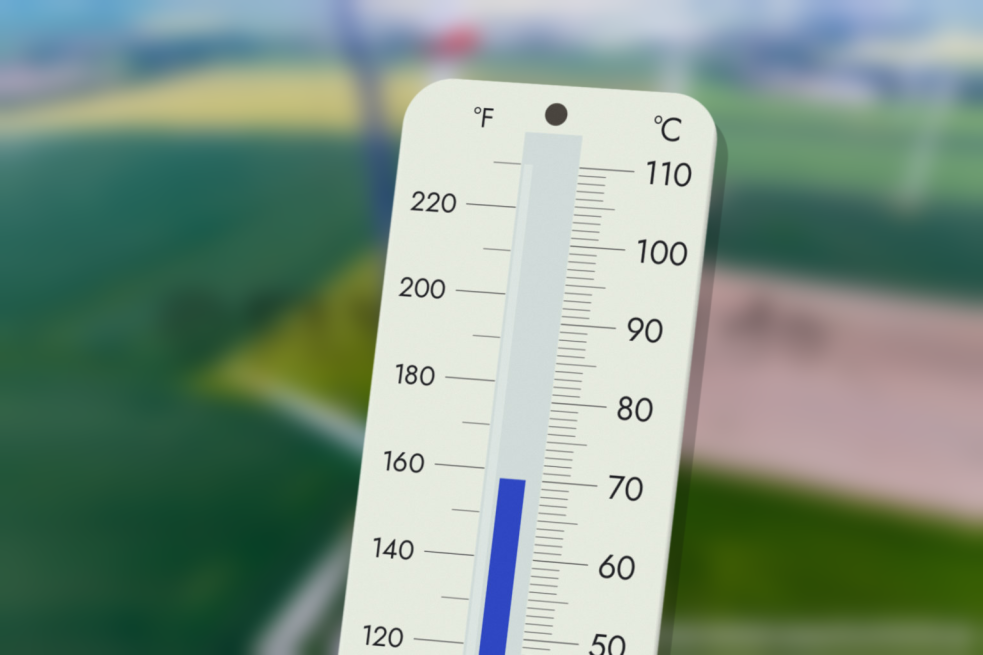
value=70 unit=°C
